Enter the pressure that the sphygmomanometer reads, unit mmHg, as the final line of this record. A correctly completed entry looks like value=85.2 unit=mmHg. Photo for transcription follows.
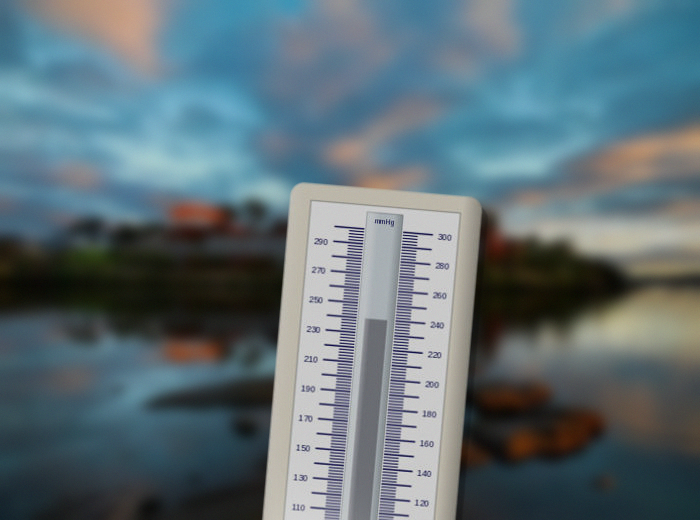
value=240 unit=mmHg
